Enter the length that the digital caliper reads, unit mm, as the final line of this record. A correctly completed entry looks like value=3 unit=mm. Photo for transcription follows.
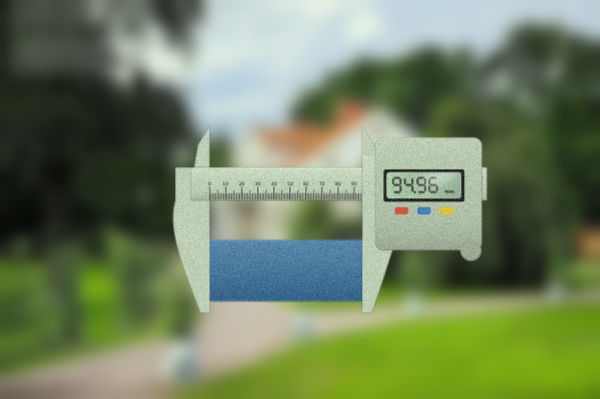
value=94.96 unit=mm
